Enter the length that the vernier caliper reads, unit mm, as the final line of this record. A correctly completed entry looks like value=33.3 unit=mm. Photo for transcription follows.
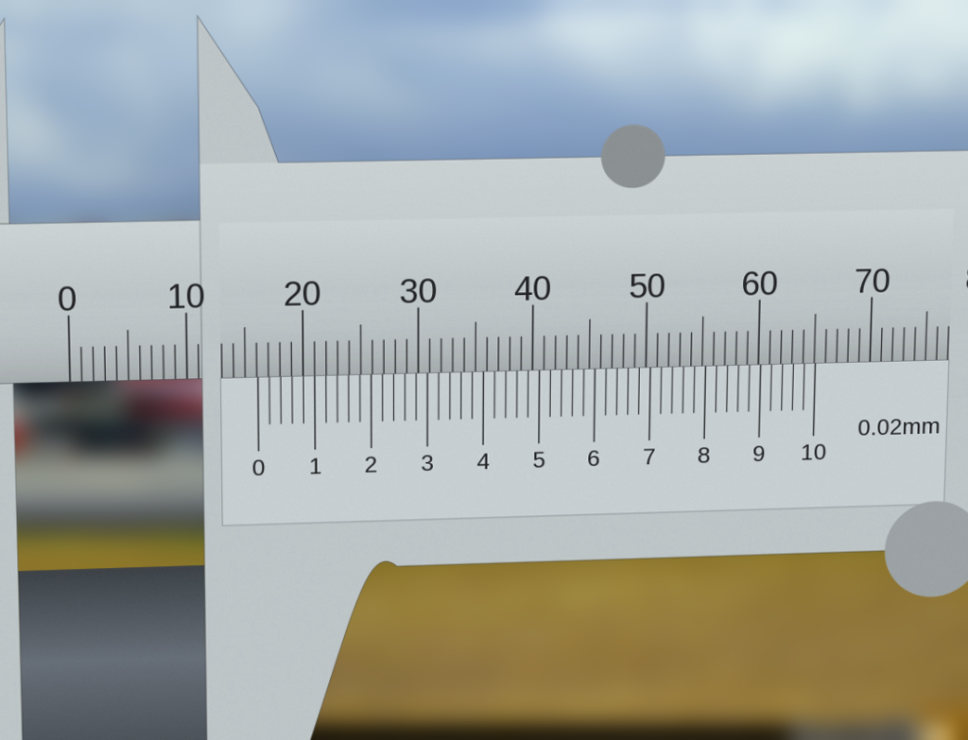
value=16.1 unit=mm
